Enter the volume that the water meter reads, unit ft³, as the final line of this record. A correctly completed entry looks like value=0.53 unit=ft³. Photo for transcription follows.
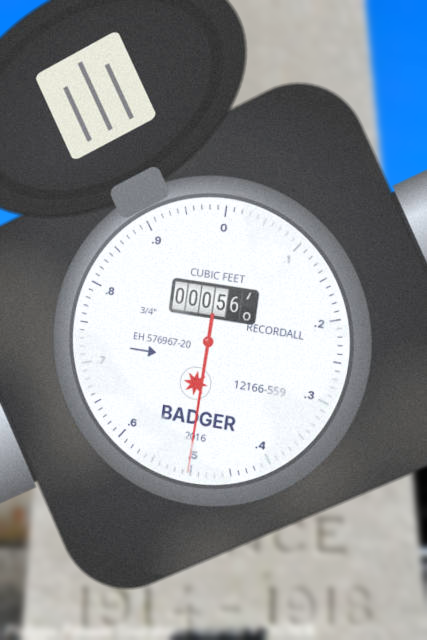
value=567.50 unit=ft³
